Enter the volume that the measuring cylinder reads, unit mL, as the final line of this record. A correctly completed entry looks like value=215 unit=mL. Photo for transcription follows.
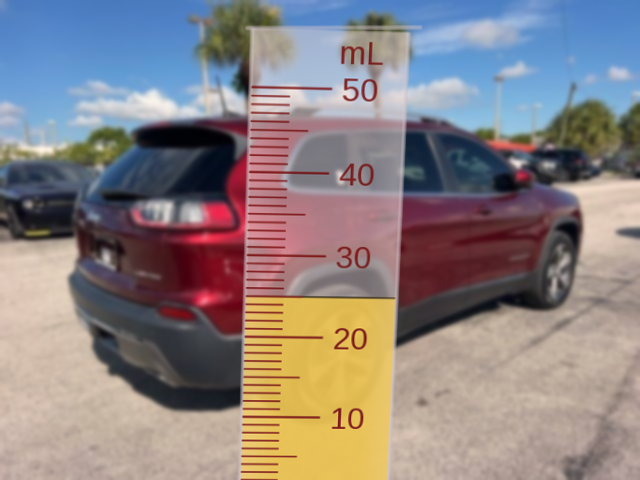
value=25 unit=mL
